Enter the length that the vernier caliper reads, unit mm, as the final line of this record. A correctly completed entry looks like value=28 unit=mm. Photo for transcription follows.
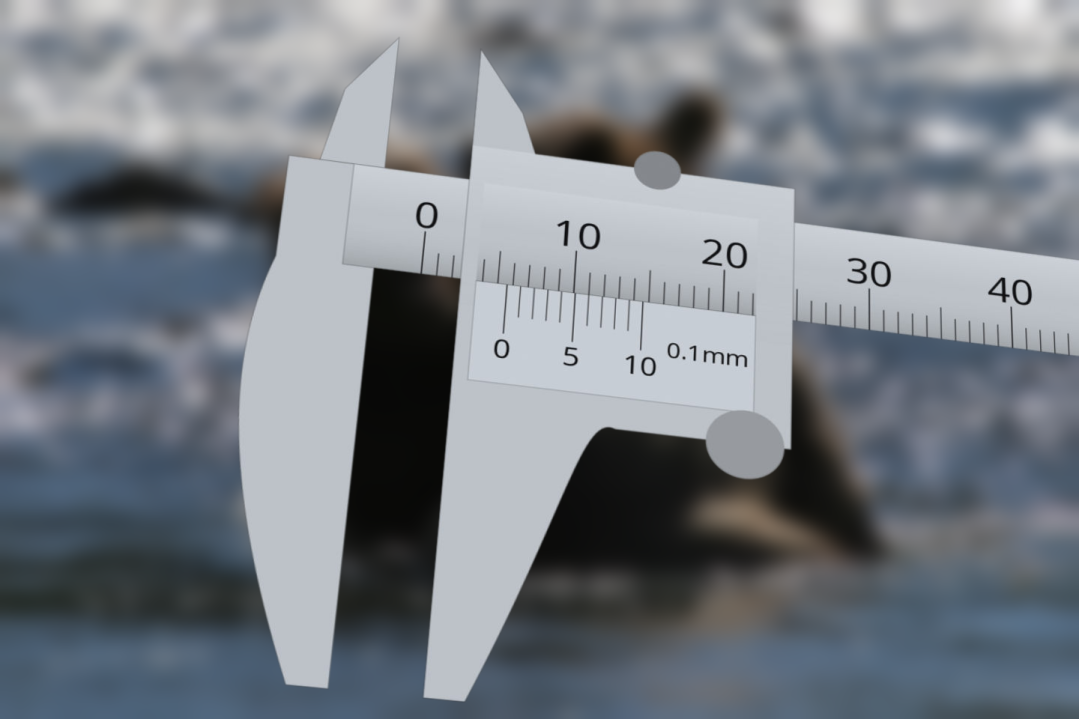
value=5.6 unit=mm
